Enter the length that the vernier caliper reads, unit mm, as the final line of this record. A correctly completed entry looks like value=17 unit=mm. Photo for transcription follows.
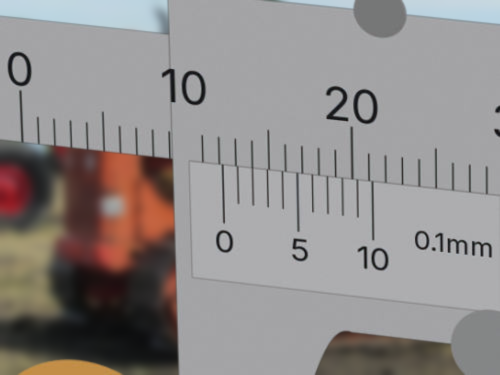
value=12.2 unit=mm
